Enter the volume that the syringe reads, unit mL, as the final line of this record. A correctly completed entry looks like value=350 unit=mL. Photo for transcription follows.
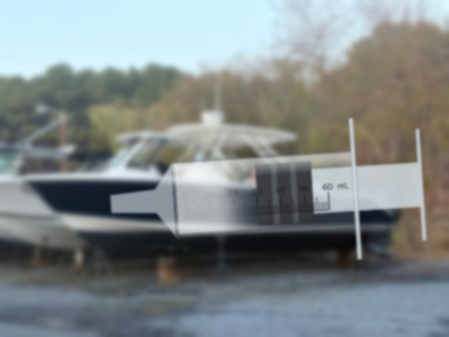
value=30 unit=mL
